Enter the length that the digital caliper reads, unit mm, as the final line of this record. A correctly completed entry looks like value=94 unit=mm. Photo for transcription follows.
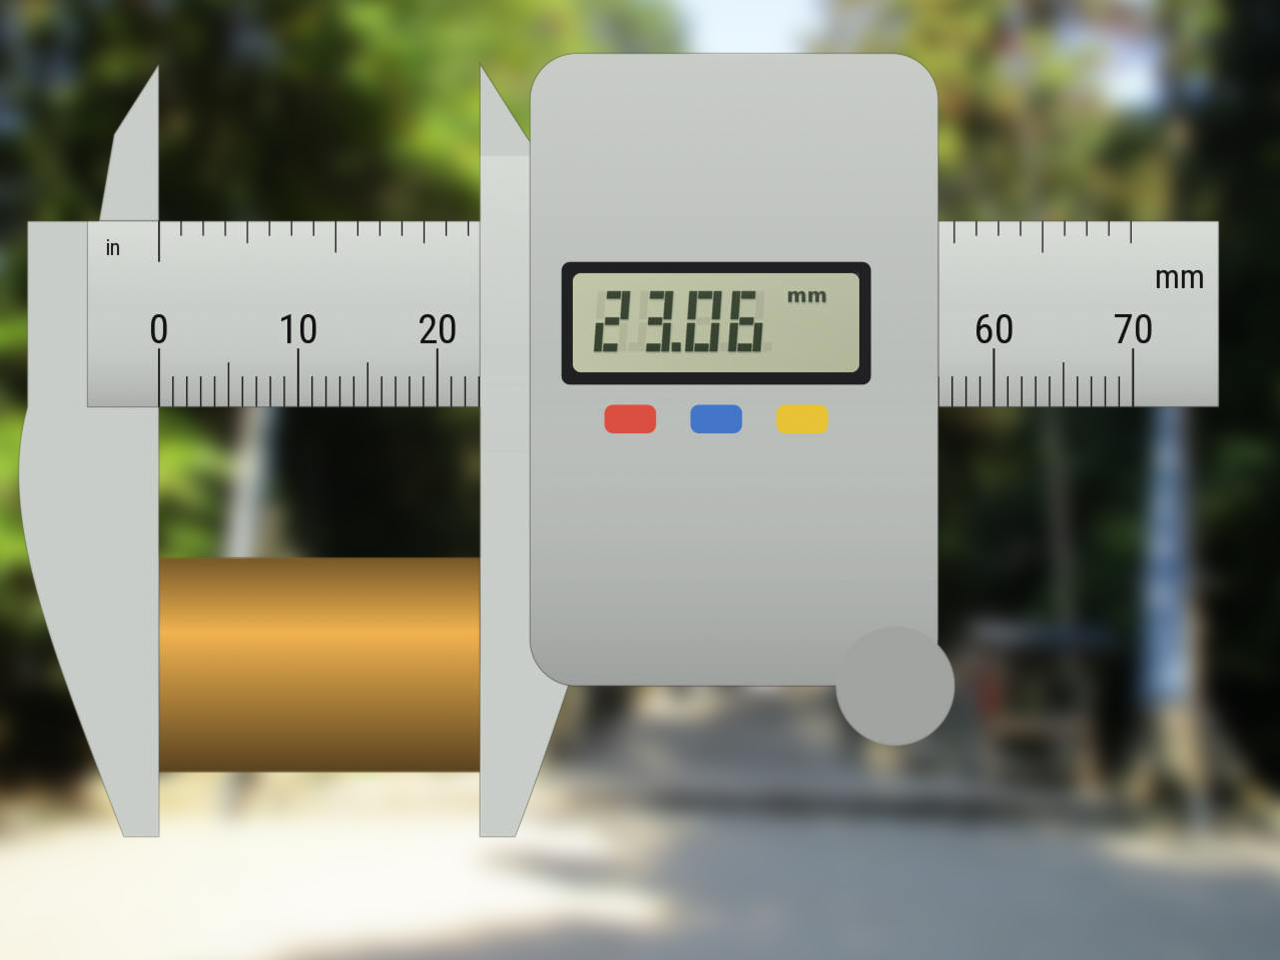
value=23.06 unit=mm
